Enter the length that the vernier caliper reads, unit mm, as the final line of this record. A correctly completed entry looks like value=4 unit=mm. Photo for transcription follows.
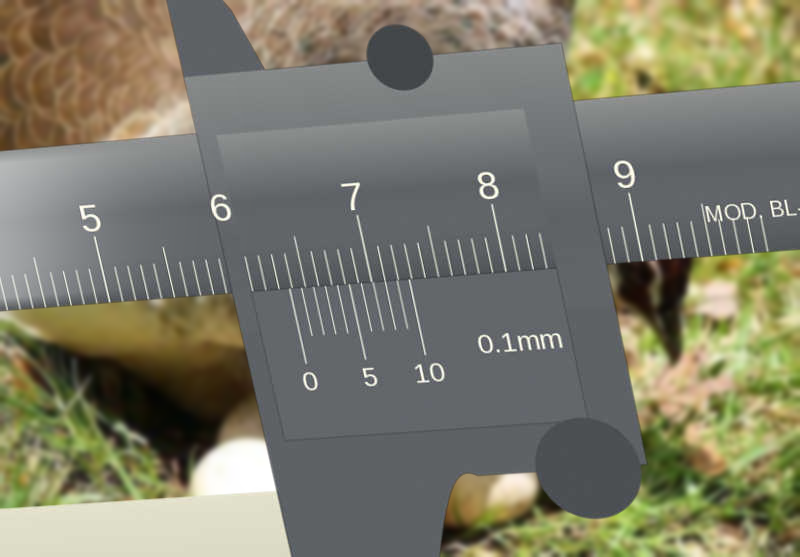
value=63.8 unit=mm
